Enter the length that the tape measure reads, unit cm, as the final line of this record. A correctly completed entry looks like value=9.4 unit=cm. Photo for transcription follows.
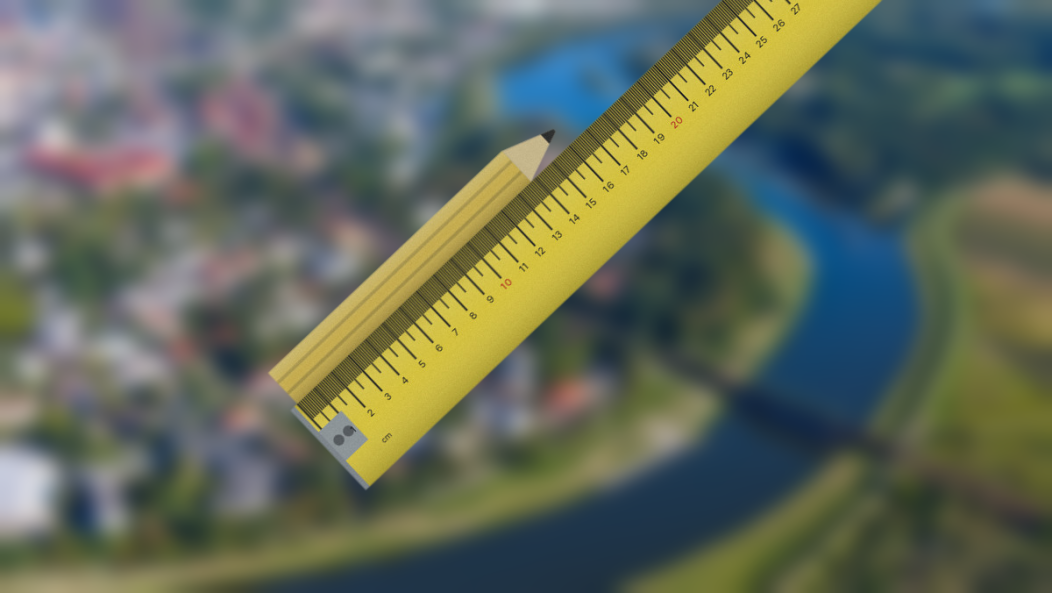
value=16 unit=cm
